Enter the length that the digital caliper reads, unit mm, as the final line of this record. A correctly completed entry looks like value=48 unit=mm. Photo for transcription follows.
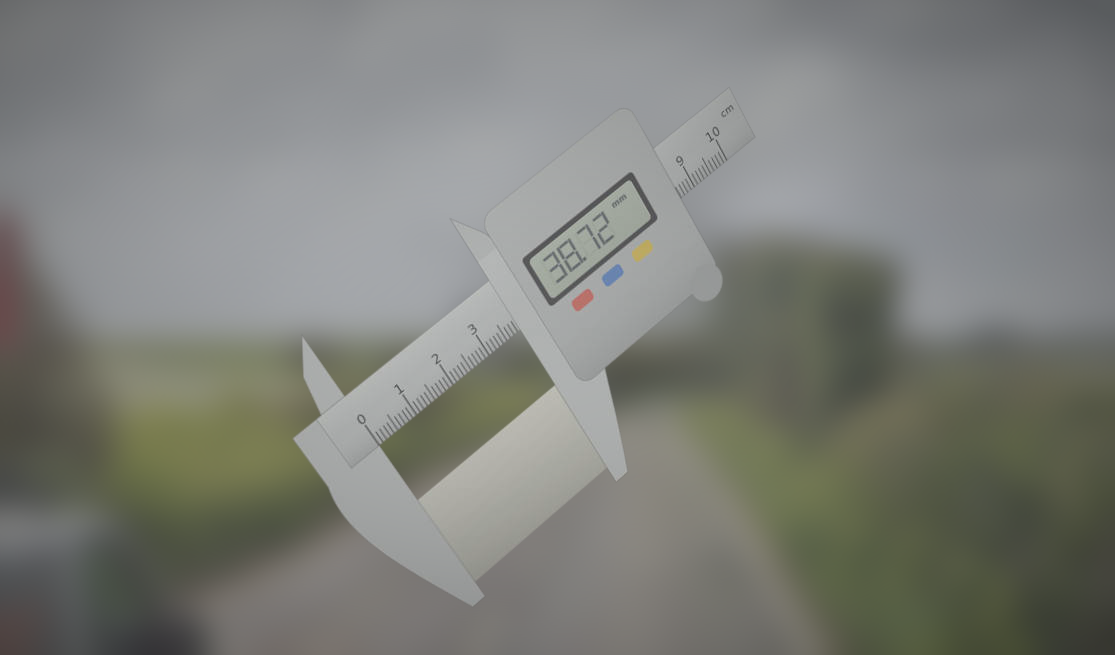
value=38.72 unit=mm
